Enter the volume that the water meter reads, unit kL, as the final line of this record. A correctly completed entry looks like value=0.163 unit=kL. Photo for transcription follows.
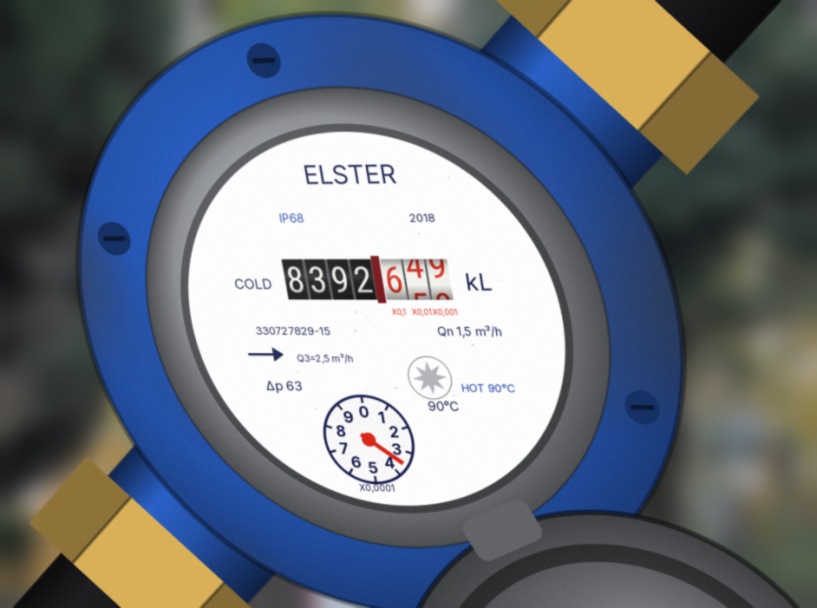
value=8392.6493 unit=kL
